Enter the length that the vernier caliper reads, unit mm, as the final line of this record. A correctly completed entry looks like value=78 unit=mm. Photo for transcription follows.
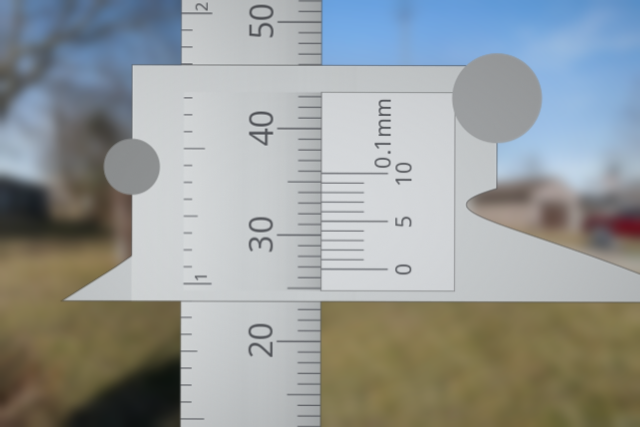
value=26.8 unit=mm
